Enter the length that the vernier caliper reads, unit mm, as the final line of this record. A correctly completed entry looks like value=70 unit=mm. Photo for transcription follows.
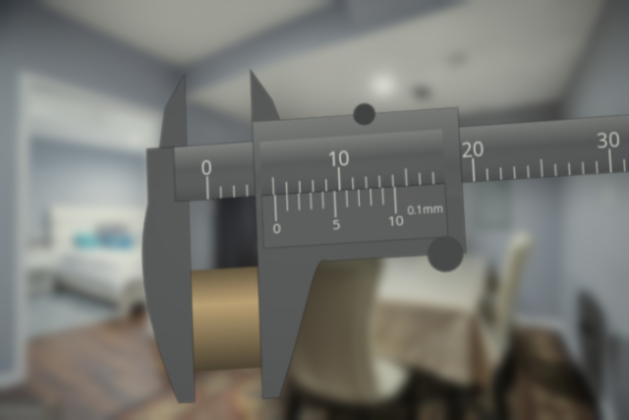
value=5.1 unit=mm
